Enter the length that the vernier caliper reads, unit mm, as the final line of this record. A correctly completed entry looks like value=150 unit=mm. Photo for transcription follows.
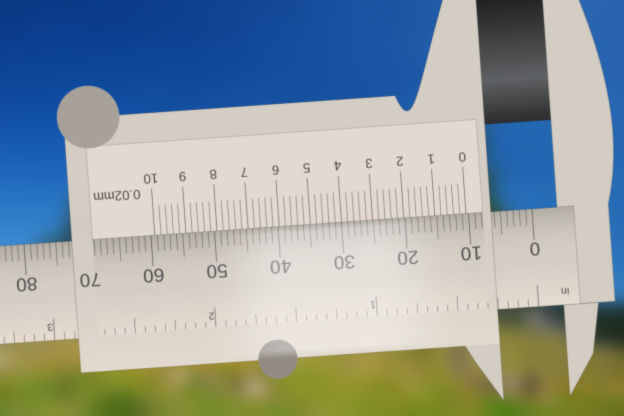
value=10.4 unit=mm
